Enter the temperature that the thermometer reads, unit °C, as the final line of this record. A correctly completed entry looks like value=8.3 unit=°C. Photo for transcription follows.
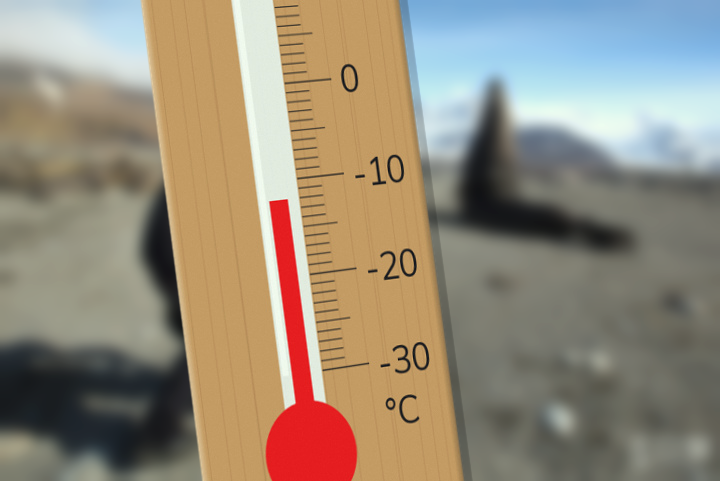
value=-12 unit=°C
